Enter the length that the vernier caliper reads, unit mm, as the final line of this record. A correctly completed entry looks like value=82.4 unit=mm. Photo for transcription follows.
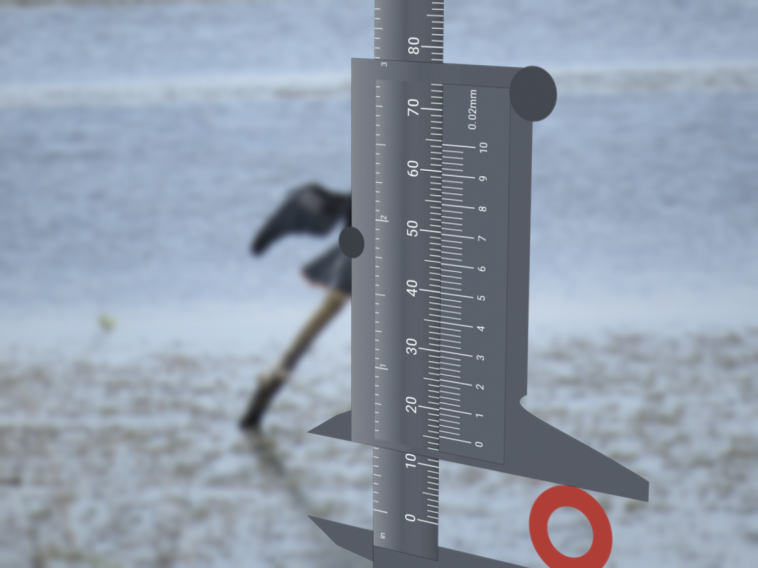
value=15.4 unit=mm
